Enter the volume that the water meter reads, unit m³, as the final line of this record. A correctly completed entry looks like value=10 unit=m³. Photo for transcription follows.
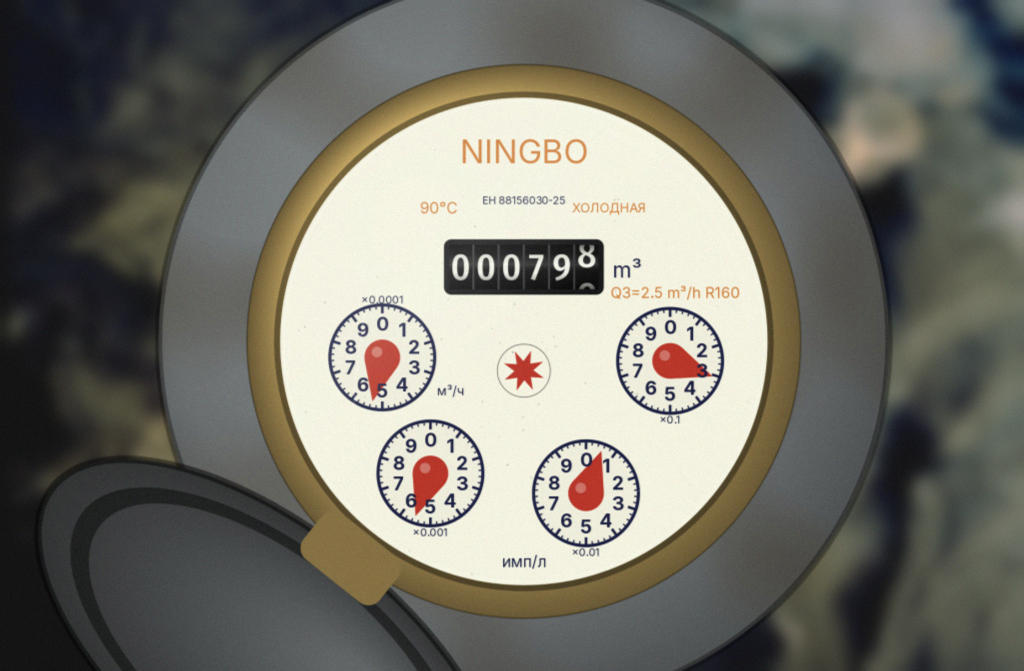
value=798.3055 unit=m³
